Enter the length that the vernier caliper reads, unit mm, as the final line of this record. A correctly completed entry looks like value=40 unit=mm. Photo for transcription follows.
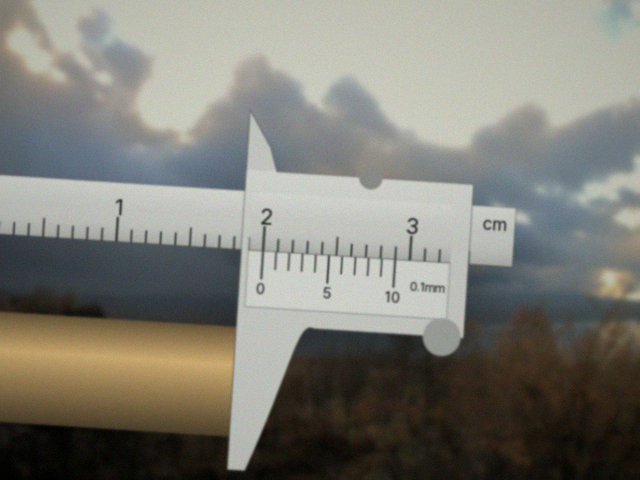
value=20.0 unit=mm
